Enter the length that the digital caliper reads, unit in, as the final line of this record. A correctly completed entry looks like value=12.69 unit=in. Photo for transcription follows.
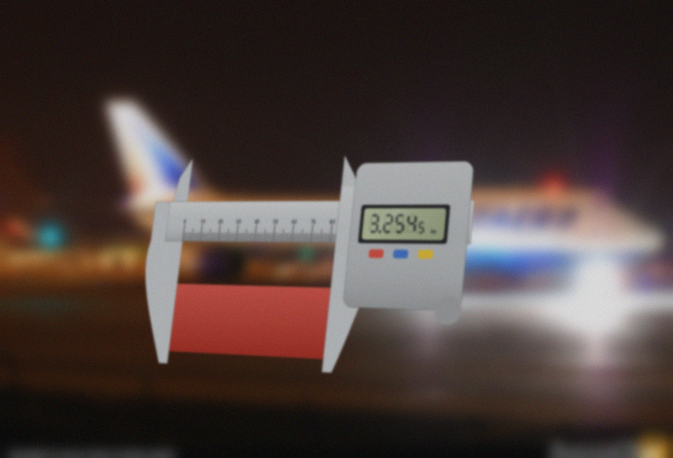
value=3.2545 unit=in
